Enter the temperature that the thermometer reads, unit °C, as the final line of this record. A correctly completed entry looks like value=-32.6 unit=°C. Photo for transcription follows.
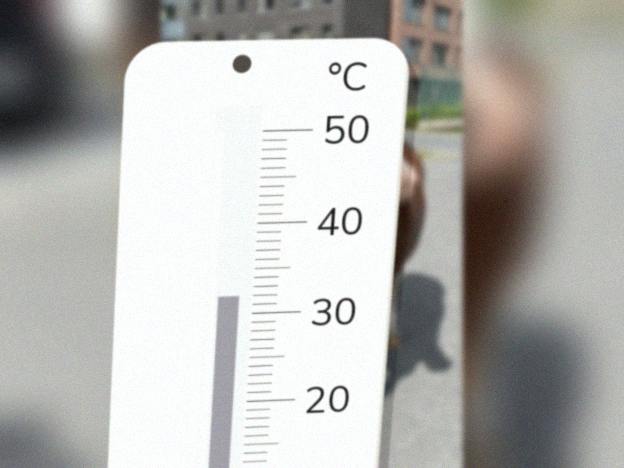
value=32 unit=°C
